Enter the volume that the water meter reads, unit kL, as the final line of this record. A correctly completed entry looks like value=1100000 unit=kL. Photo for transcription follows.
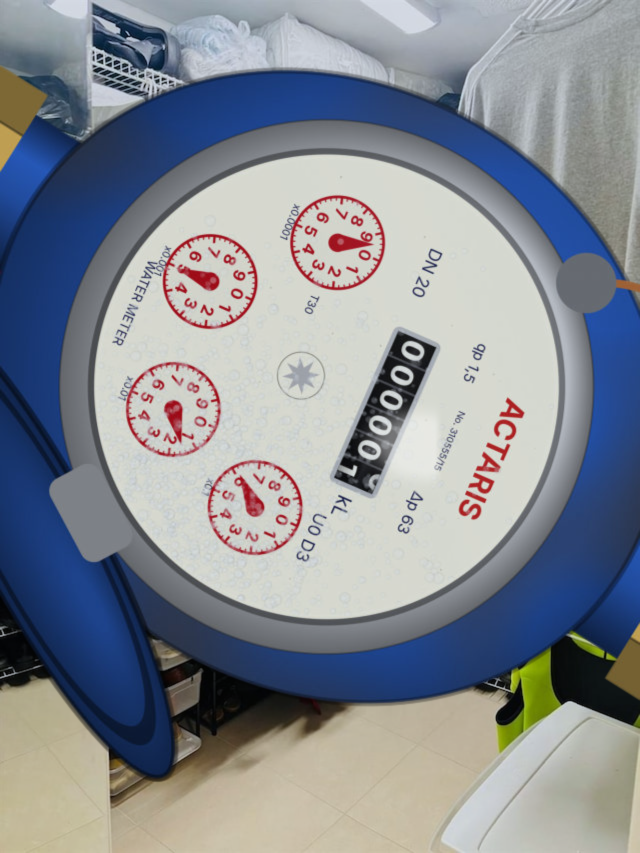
value=0.6149 unit=kL
